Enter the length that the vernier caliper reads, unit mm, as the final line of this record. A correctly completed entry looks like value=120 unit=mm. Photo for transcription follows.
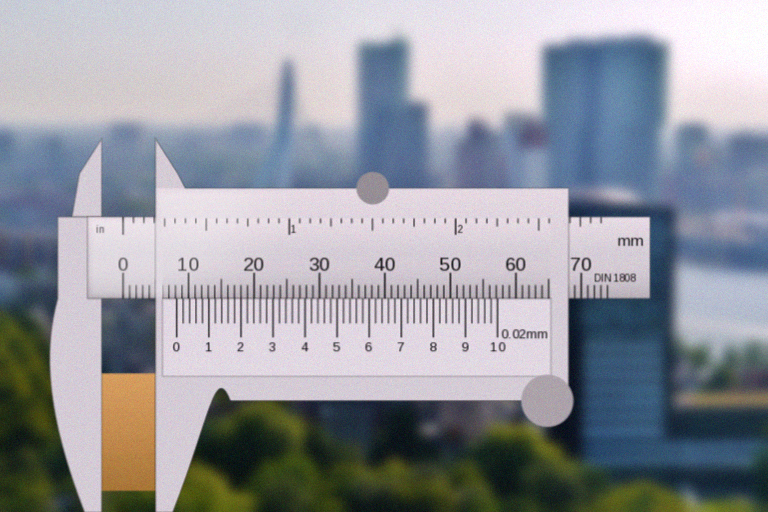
value=8.2 unit=mm
